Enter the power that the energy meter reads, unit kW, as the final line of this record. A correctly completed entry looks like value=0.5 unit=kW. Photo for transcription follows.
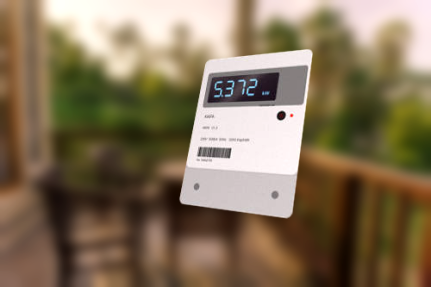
value=5.372 unit=kW
